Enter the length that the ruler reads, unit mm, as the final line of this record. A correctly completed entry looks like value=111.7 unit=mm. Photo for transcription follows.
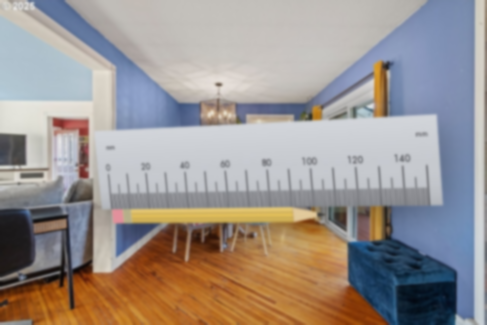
value=105 unit=mm
